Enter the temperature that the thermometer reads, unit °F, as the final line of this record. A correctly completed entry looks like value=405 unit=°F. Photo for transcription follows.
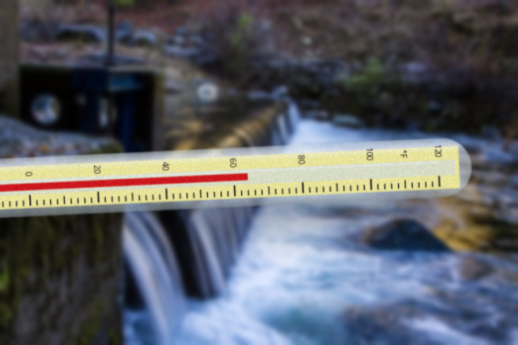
value=64 unit=°F
